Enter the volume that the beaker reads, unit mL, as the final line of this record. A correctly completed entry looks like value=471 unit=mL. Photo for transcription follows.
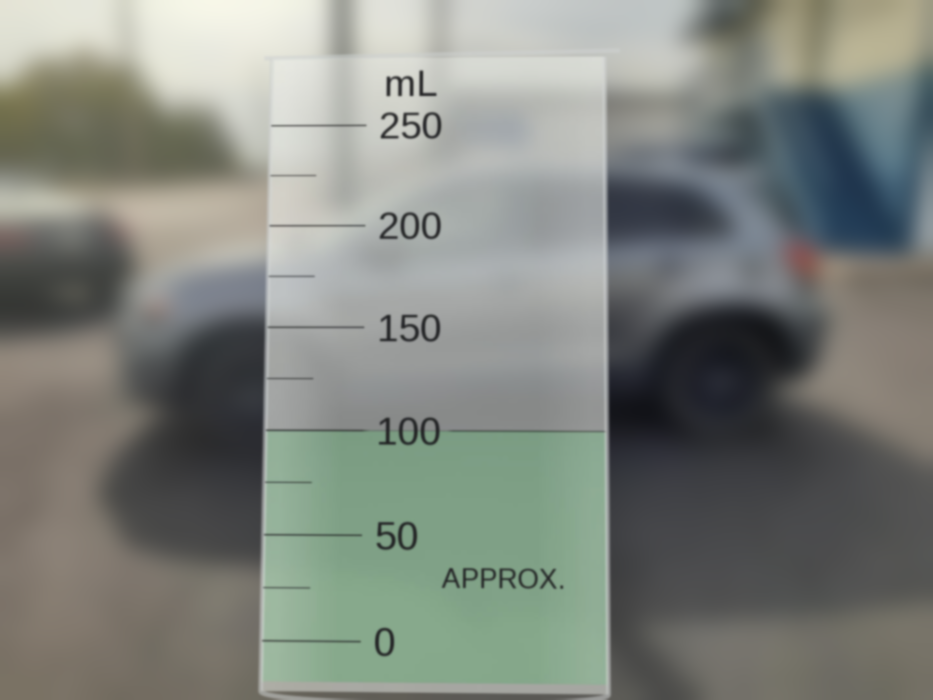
value=100 unit=mL
